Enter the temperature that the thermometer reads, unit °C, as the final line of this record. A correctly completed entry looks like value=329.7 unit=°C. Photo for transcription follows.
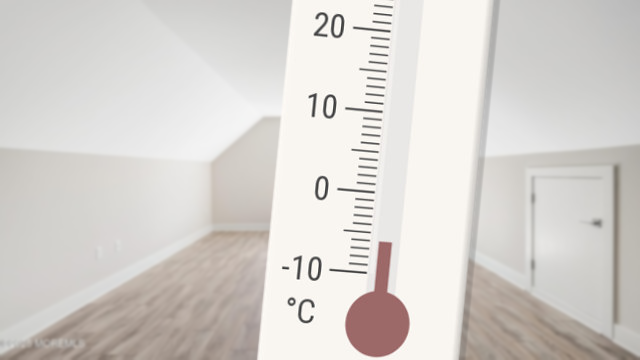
value=-6 unit=°C
